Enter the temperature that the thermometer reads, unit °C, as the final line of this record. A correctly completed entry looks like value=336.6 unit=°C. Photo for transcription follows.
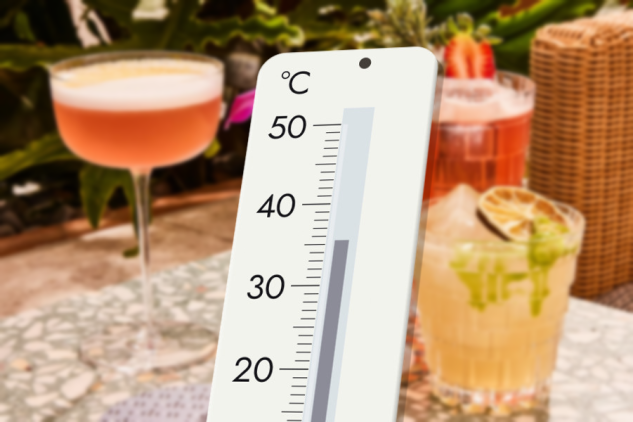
value=35.5 unit=°C
